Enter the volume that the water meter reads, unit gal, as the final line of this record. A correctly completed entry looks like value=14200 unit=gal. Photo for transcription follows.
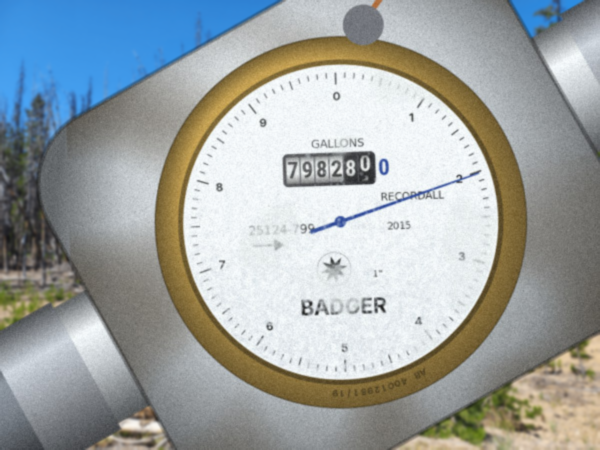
value=7982802.0 unit=gal
